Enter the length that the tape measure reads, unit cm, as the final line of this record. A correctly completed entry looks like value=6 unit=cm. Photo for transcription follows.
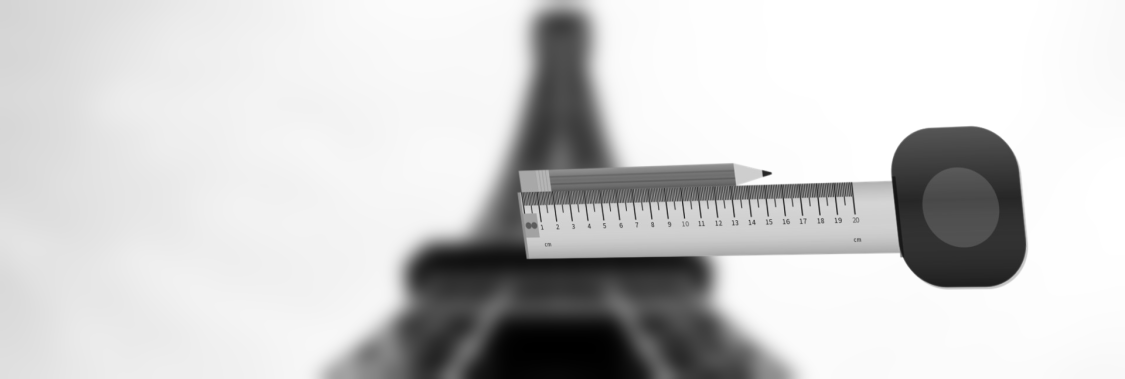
value=15.5 unit=cm
